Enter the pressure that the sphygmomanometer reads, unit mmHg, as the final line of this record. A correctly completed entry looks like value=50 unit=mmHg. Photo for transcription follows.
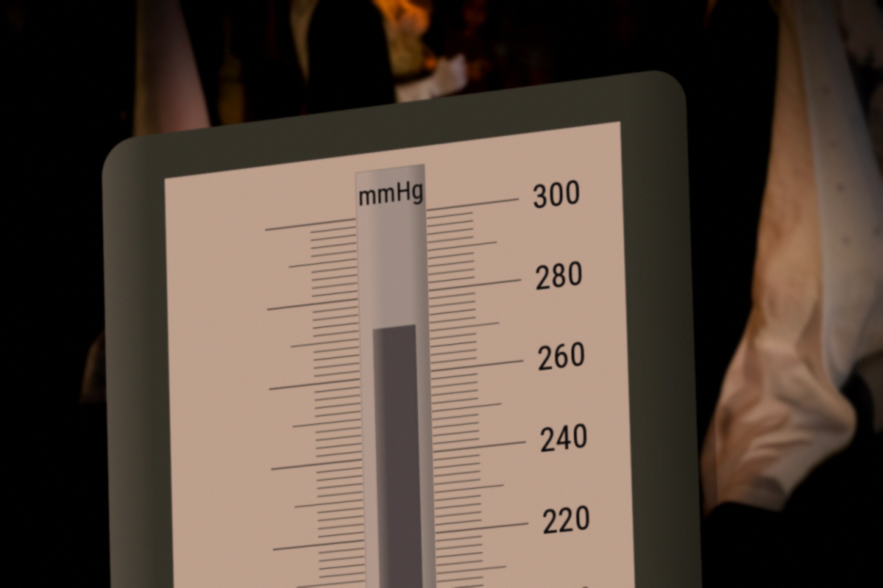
value=272 unit=mmHg
